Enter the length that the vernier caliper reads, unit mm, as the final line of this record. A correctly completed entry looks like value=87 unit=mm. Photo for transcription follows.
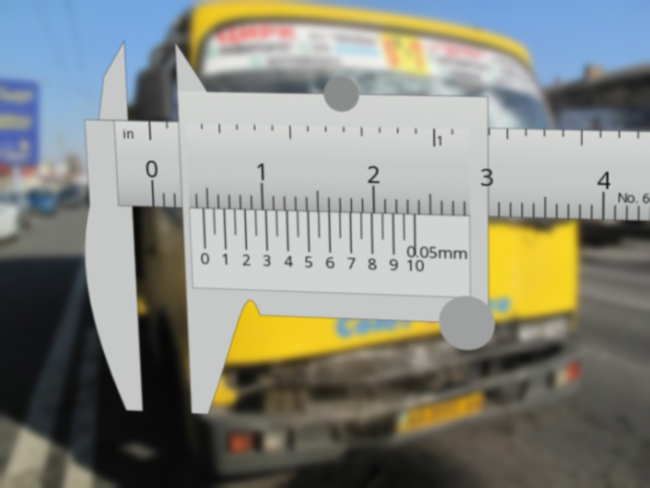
value=4.6 unit=mm
